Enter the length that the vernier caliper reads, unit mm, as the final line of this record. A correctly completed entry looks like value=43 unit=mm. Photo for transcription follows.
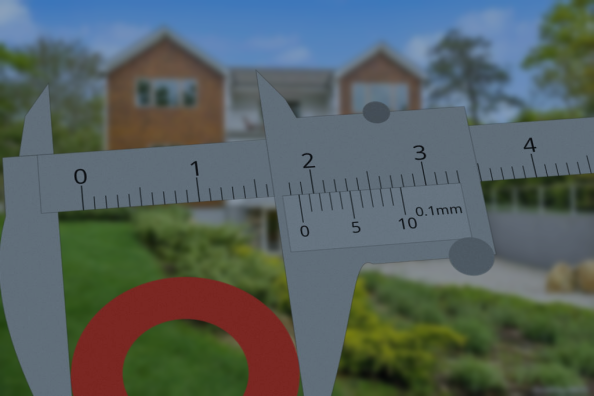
value=18.7 unit=mm
